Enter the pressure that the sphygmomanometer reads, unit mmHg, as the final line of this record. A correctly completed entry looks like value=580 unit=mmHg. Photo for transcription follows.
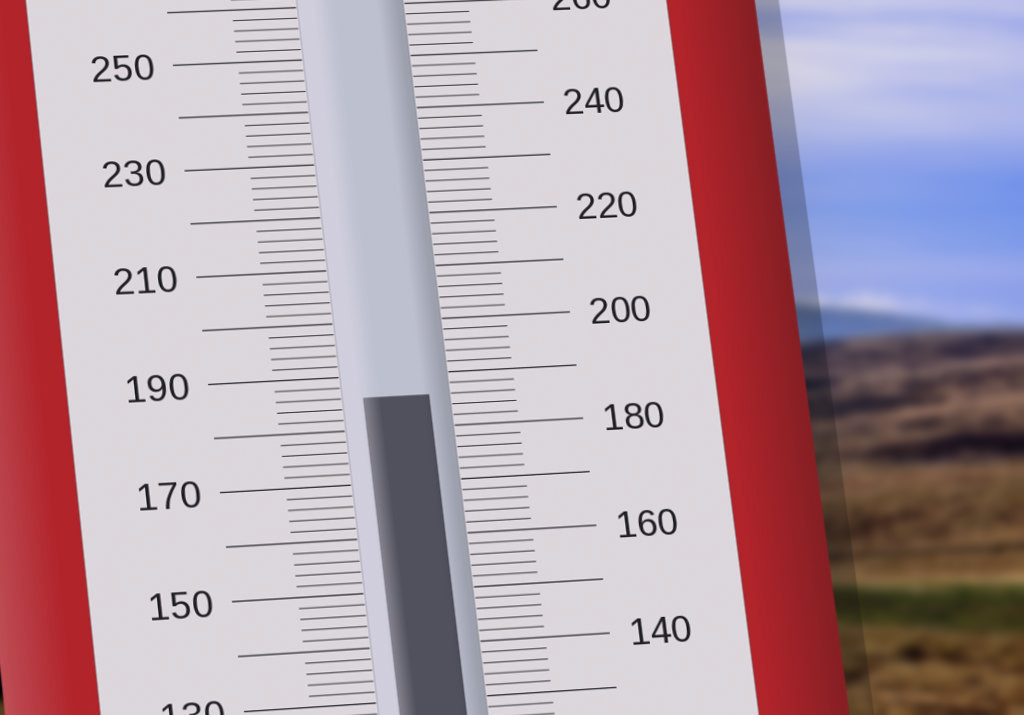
value=186 unit=mmHg
